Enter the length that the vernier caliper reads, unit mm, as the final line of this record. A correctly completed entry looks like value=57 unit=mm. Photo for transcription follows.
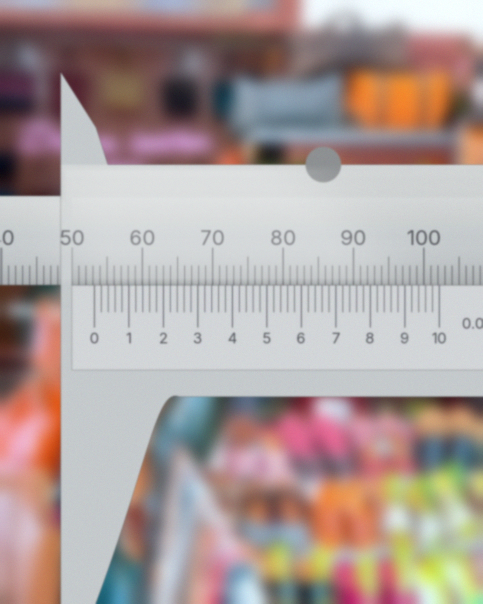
value=53.2 unit=mm
